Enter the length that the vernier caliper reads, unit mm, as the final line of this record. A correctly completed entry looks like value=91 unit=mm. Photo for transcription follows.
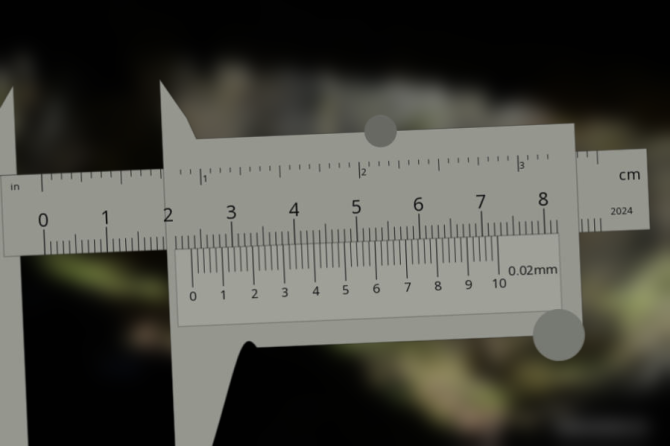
value=23.4 unit=mm
